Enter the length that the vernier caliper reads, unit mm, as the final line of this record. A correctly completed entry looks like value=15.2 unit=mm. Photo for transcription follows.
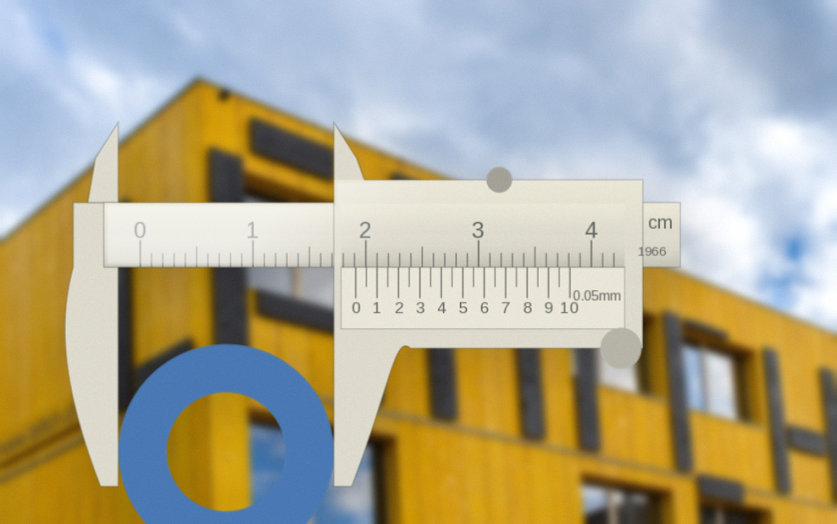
value=19.1 unit=mm
